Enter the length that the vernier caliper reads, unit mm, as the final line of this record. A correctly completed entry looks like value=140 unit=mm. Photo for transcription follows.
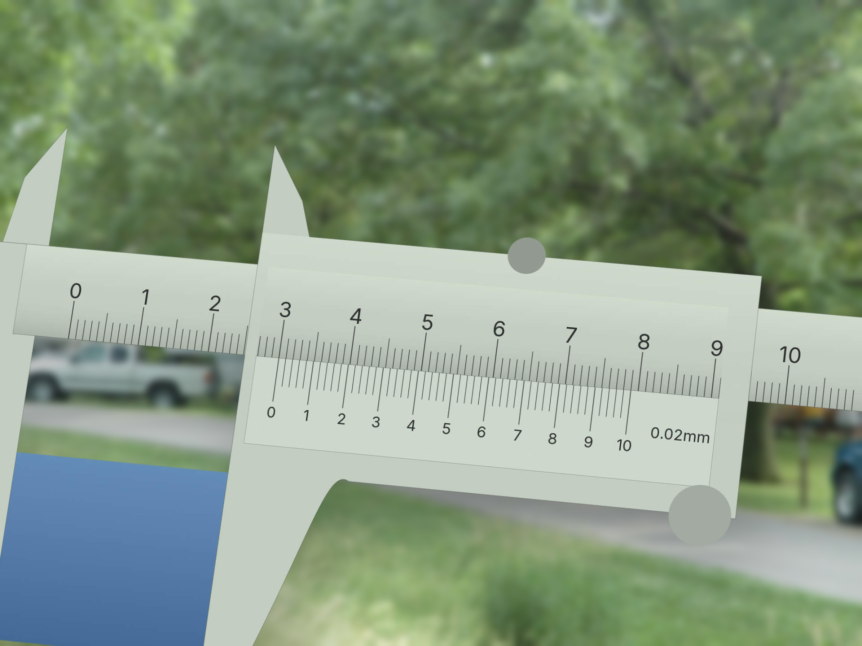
value=30.0 unit=mm
